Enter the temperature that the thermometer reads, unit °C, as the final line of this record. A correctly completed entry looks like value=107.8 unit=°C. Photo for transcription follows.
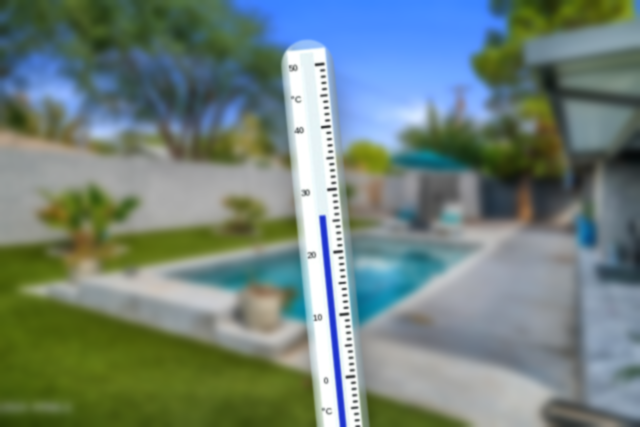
value=26 unit=°C
